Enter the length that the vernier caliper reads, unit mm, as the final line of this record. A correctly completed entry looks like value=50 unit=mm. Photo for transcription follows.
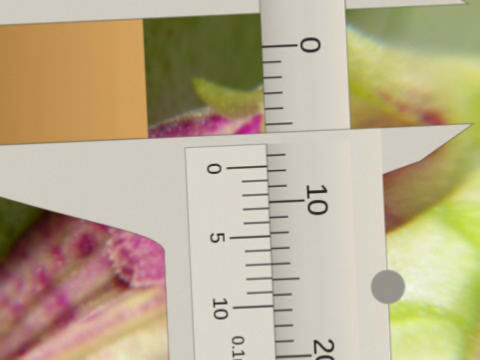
value=7.7 unit=mm
